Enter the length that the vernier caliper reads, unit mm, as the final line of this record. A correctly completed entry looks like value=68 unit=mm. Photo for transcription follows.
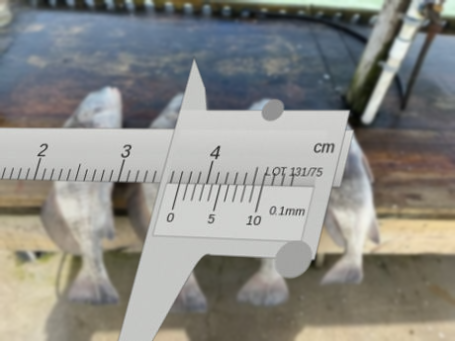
value=37.0 unit=mm
